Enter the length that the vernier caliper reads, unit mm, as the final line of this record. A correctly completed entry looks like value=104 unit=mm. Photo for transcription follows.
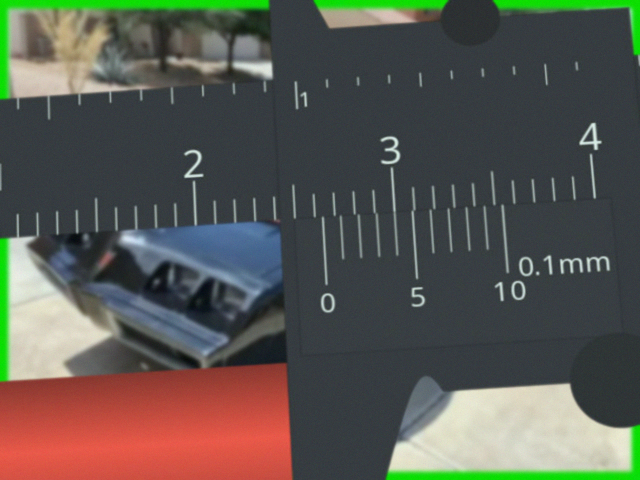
value=26.4 unit=mm
